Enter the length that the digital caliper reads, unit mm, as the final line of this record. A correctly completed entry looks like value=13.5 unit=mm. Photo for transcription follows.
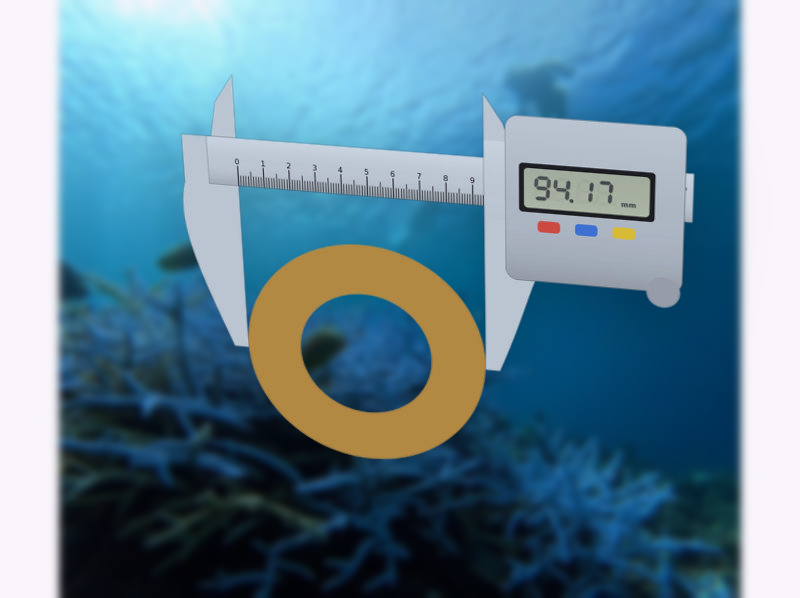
value=94.17 unit=mm
